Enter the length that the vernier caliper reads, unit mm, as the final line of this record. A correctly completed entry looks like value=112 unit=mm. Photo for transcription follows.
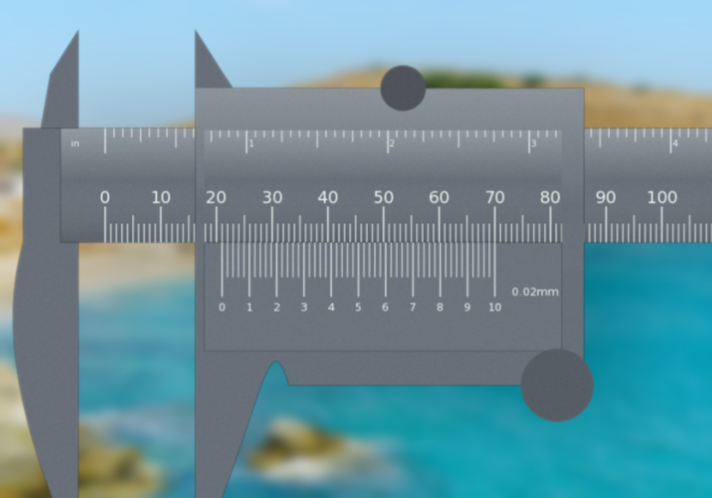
value=21.0 unit=mm
